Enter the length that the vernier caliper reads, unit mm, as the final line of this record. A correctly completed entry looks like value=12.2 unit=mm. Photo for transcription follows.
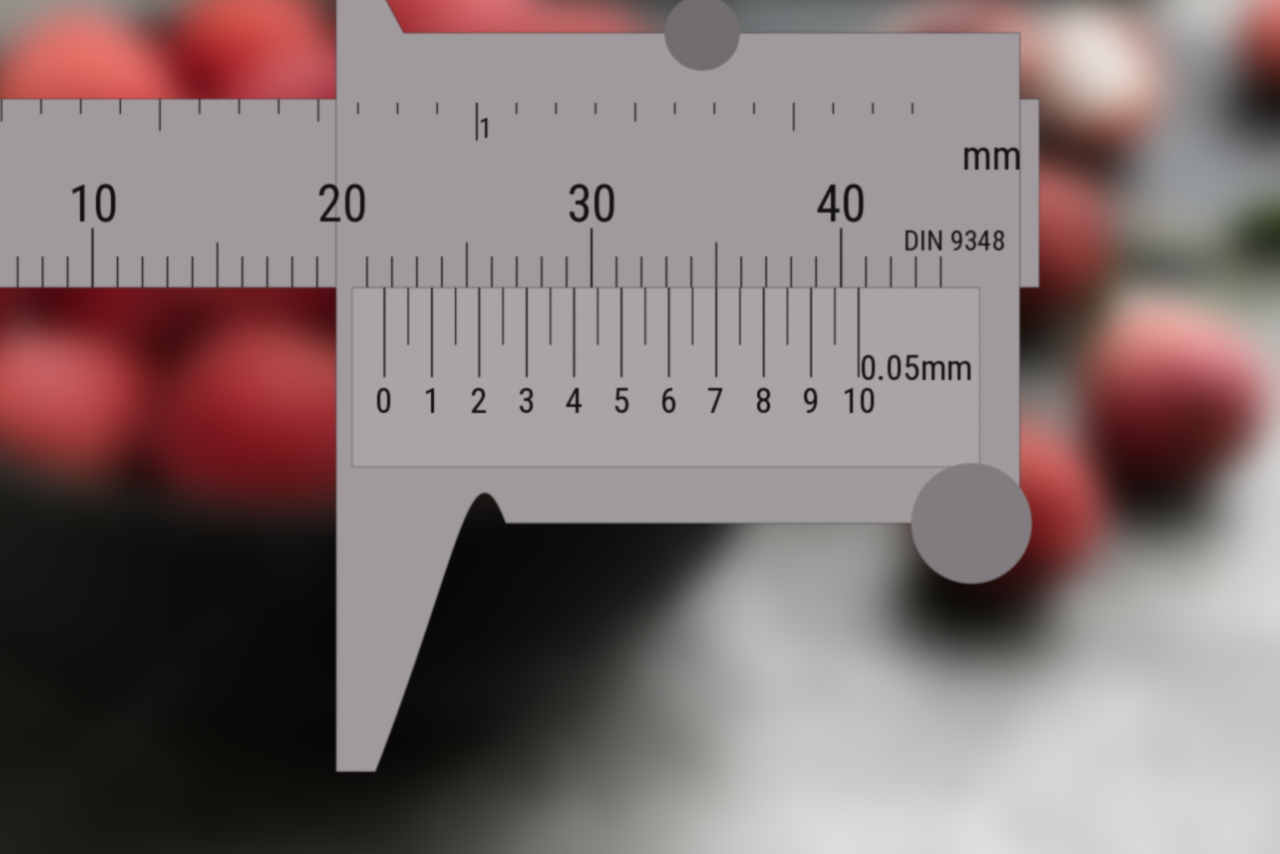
value=21.7 unit=mm
